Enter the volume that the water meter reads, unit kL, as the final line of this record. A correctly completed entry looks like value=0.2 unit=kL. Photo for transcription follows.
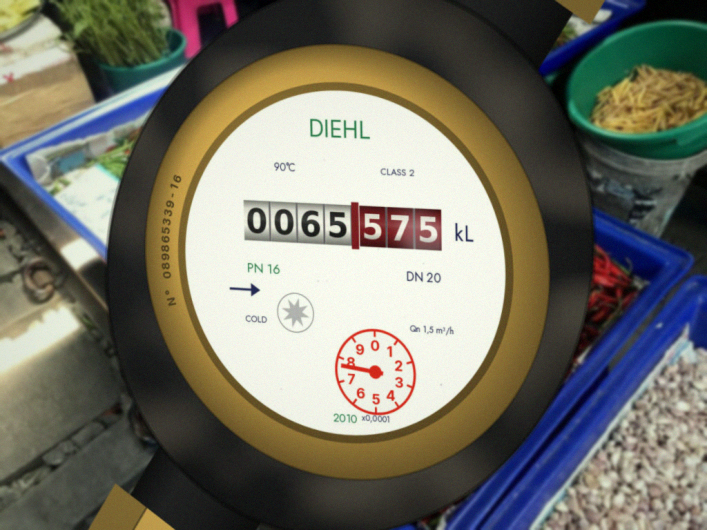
value=65.5757 unit=kL
